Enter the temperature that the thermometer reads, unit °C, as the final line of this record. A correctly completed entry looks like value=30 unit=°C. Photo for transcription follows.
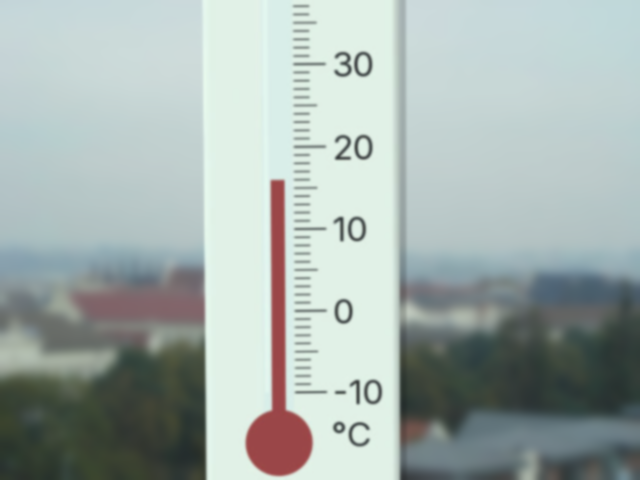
value=16 unit=°C
